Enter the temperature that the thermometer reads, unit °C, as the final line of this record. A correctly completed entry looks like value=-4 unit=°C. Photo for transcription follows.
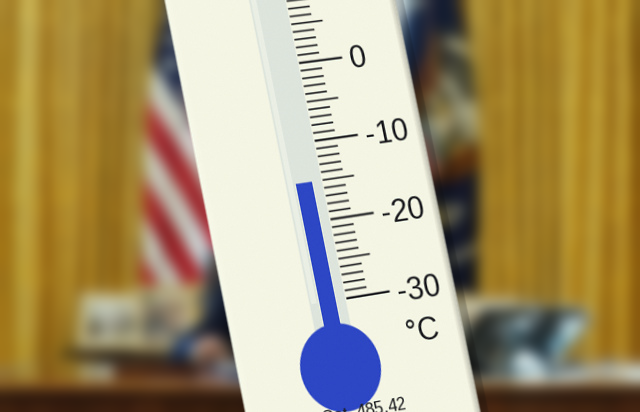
value=-15 unit=°C
